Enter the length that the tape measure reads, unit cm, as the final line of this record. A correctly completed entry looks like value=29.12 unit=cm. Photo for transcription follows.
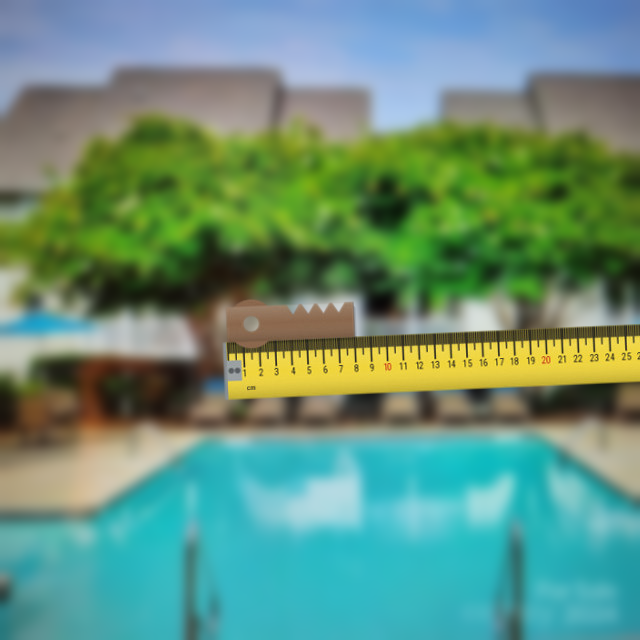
value=8 unit=cm
